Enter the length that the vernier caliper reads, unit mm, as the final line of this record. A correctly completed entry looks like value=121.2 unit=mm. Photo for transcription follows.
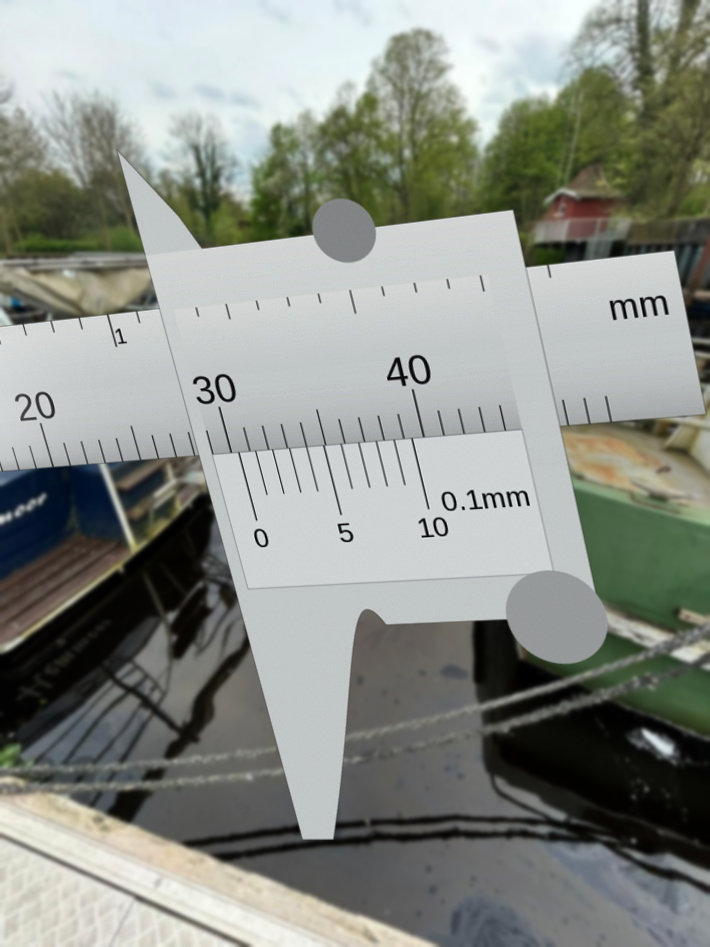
value=30.4 unit=mm
